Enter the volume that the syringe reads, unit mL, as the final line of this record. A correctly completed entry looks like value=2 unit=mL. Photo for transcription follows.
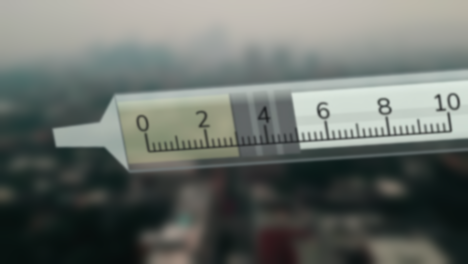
value=3 unit=mL
